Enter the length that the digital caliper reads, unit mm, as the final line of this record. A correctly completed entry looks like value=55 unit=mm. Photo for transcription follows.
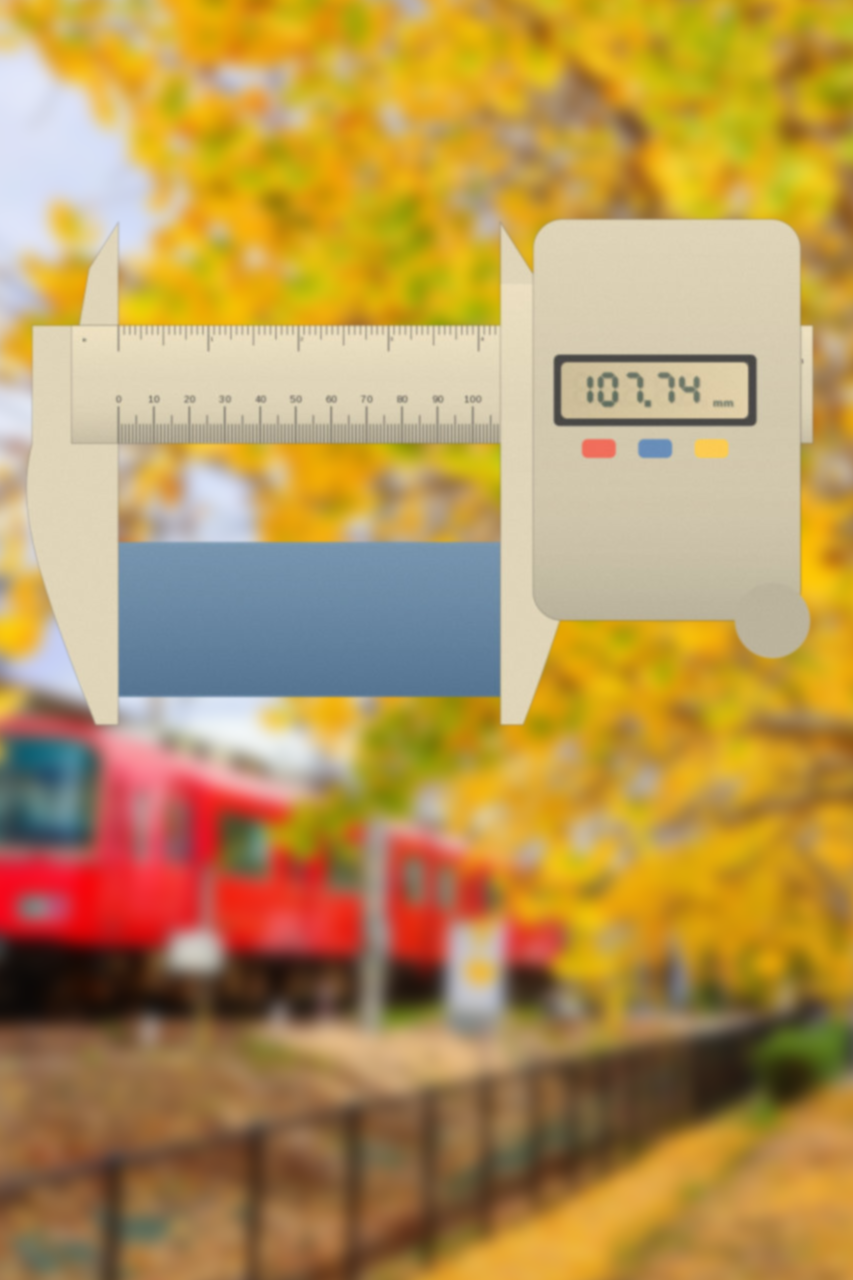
value=107.74 unit=mm
